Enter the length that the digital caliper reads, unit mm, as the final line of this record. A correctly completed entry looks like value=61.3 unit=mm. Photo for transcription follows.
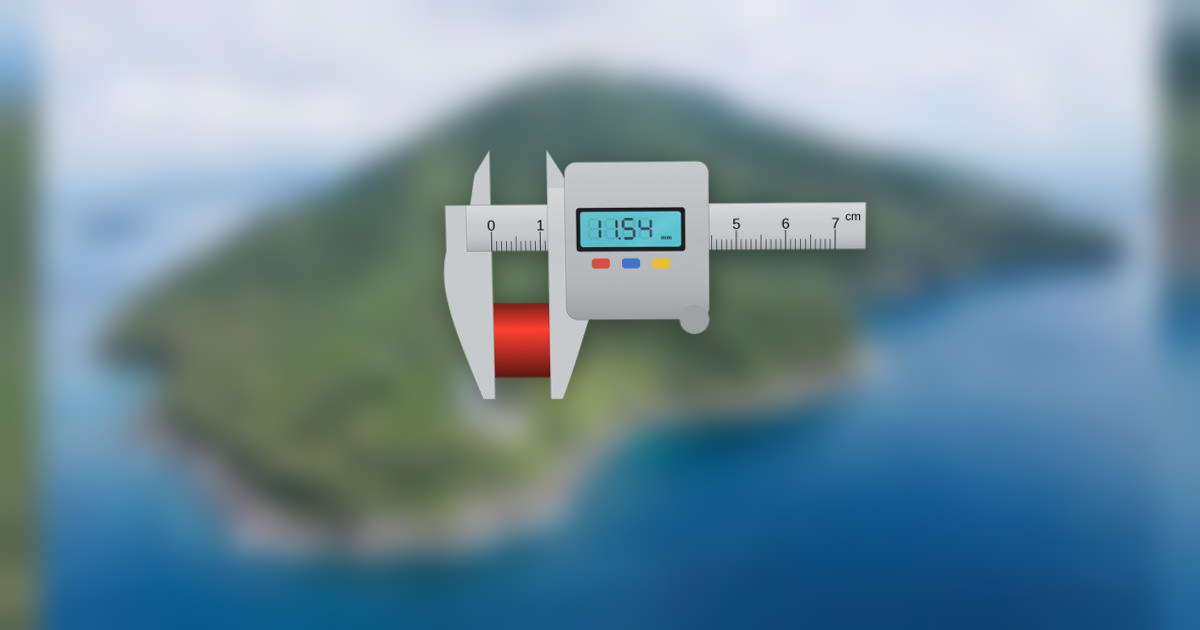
value=11.54 unit=mm
